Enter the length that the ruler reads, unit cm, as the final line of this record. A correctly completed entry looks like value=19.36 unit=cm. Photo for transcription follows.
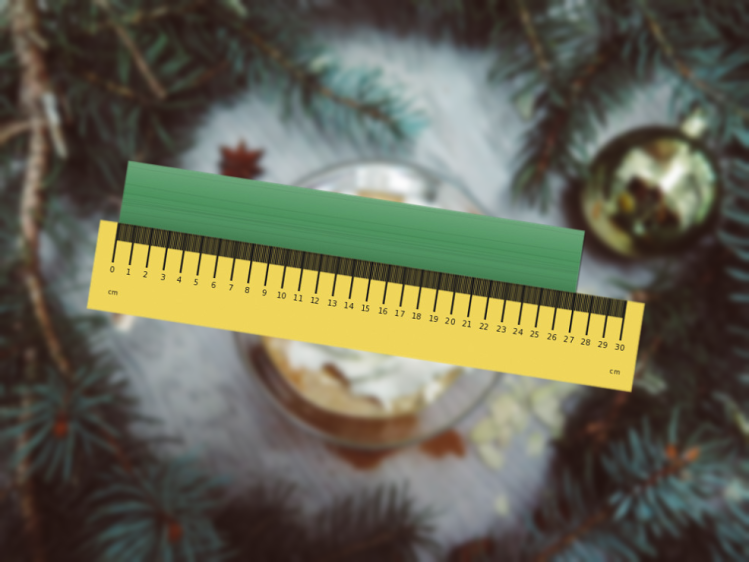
value=27 unit=cm
